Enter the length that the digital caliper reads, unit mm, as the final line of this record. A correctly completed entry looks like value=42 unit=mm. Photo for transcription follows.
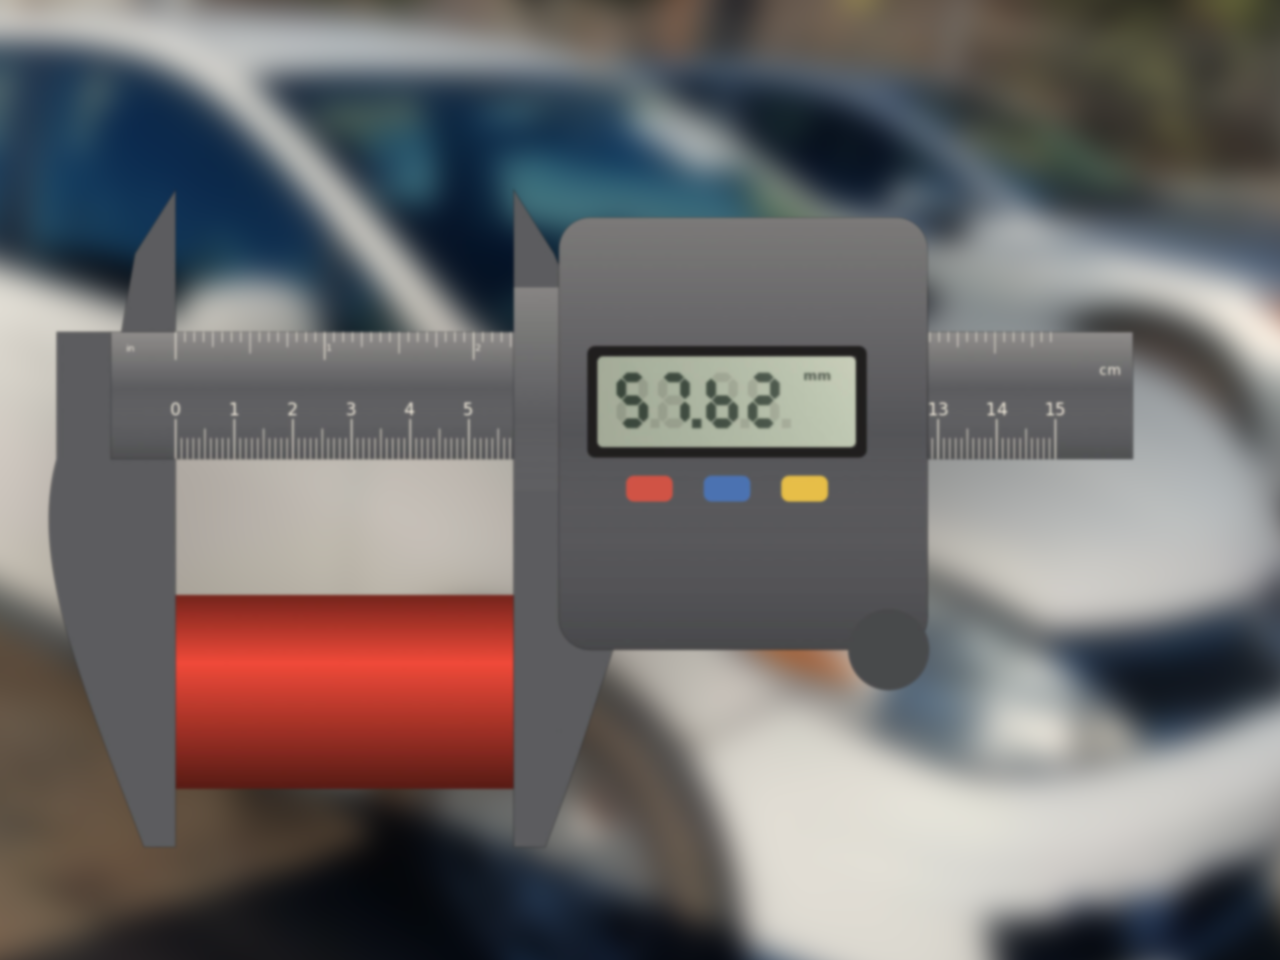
value=57.62 unit=mm
